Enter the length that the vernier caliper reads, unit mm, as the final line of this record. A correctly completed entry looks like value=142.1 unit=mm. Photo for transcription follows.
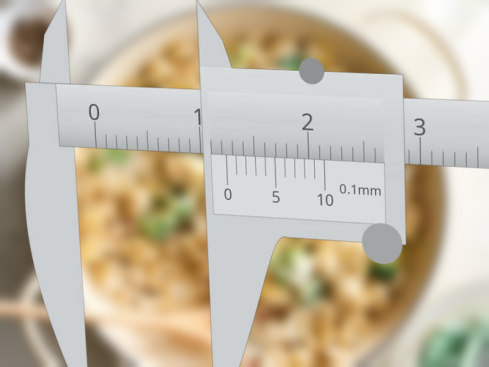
value=12.4 unit=mm
